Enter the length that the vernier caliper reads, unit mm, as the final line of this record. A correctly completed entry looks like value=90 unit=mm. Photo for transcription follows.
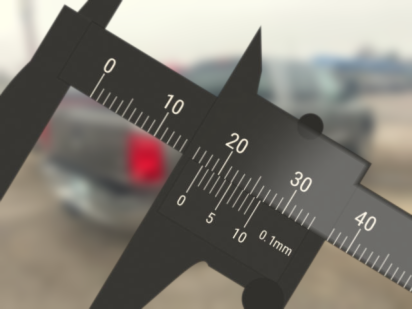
value=17.6 unit=mm
